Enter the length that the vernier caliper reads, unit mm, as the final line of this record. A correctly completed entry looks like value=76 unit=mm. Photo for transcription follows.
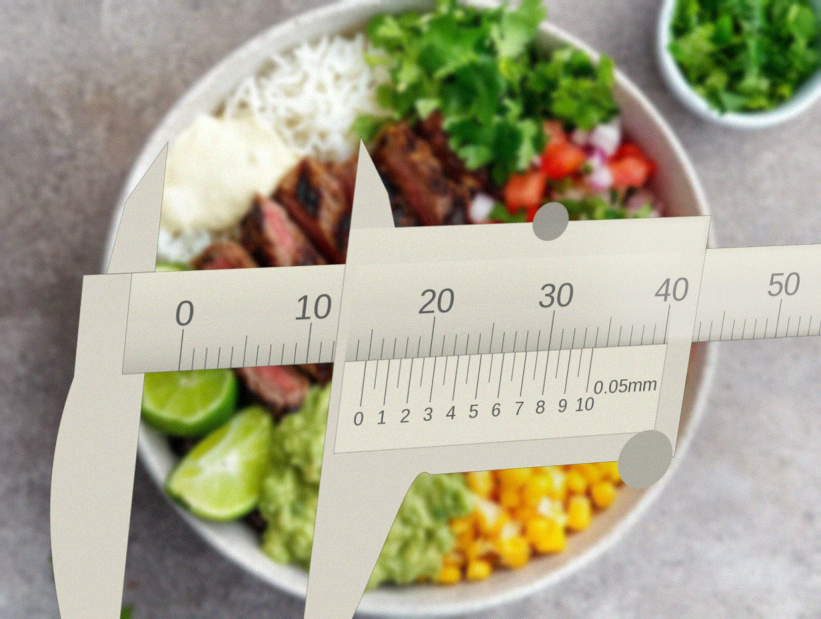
value=14.8 unit=mm
